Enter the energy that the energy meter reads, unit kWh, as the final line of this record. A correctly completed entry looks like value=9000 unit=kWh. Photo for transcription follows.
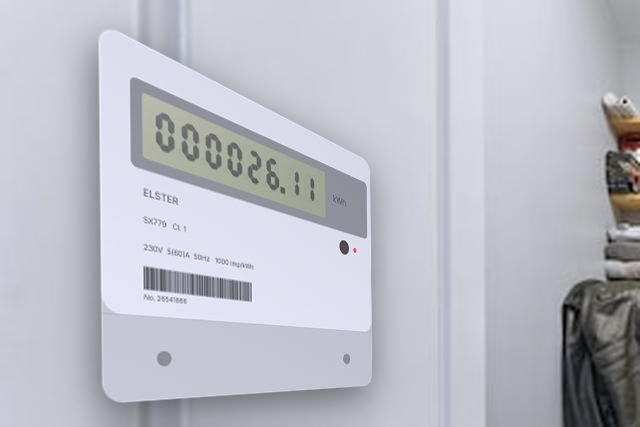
value=26.11 unit=kWh
